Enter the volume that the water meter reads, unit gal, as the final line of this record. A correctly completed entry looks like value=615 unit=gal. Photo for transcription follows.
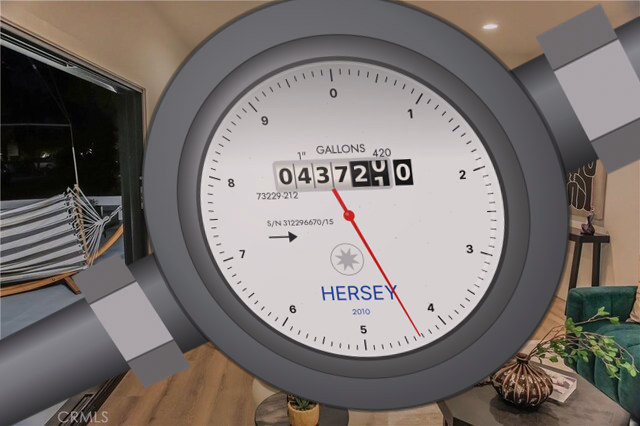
value=437204.3 unit=gal
